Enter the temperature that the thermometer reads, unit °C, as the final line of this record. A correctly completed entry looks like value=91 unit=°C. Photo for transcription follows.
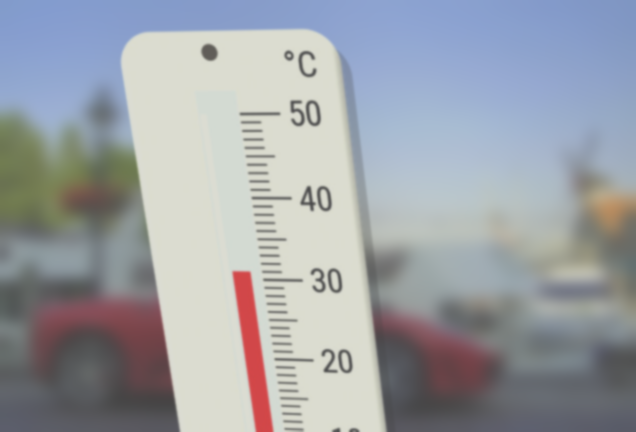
value=31 unit=°C
